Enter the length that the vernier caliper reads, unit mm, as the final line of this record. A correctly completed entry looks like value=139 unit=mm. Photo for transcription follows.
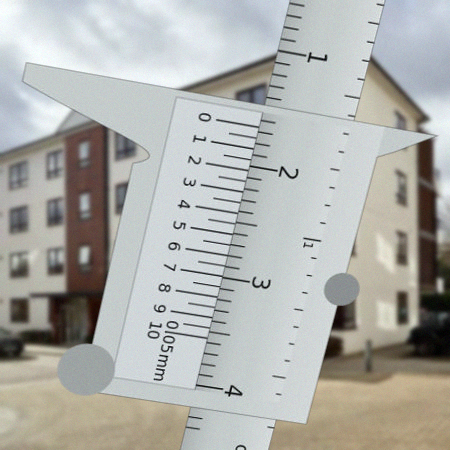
value=16.6 unit=mm
